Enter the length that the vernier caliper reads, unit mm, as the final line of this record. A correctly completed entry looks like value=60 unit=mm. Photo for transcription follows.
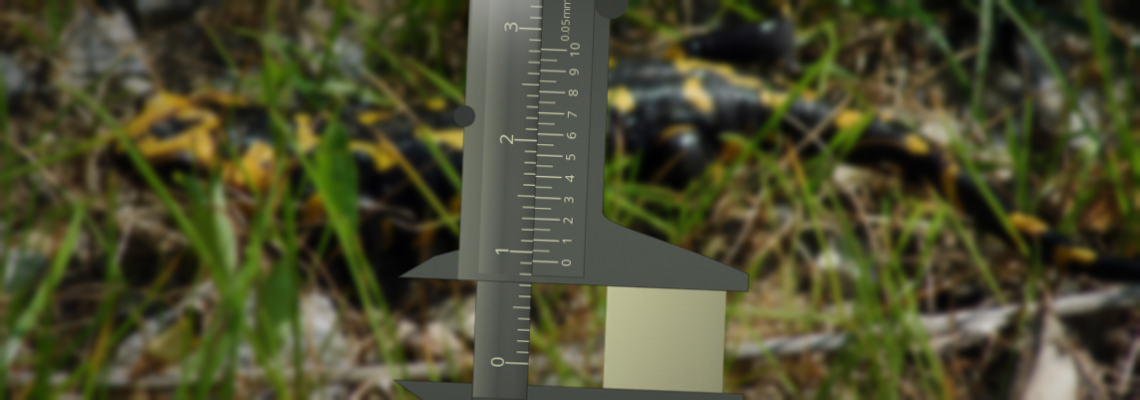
value=9.2 unit=mm
